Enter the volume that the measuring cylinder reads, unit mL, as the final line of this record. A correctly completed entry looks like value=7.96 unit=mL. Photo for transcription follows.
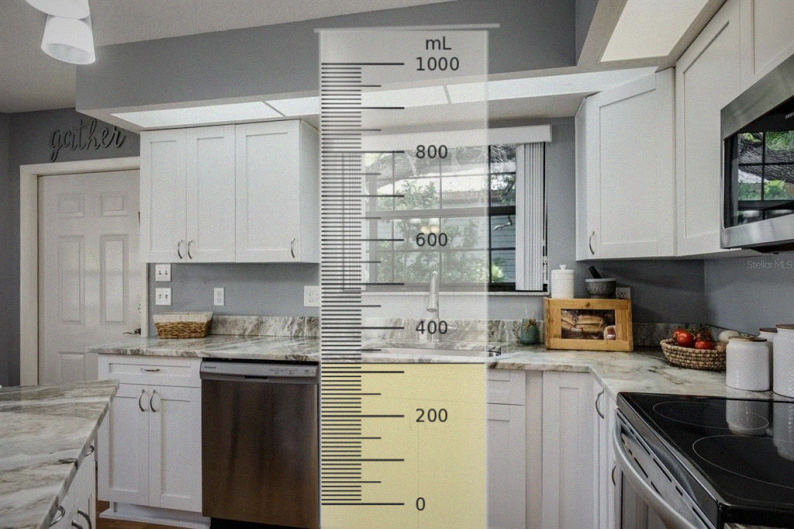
value=320 unit=mL
